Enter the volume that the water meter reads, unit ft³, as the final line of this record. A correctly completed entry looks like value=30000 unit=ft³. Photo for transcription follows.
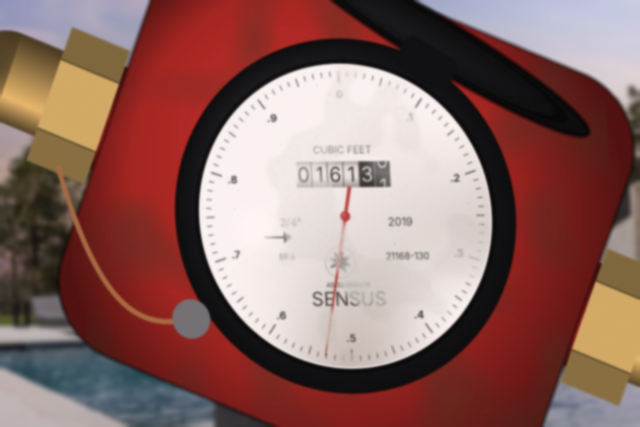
value=16130.53 unit=ft³
